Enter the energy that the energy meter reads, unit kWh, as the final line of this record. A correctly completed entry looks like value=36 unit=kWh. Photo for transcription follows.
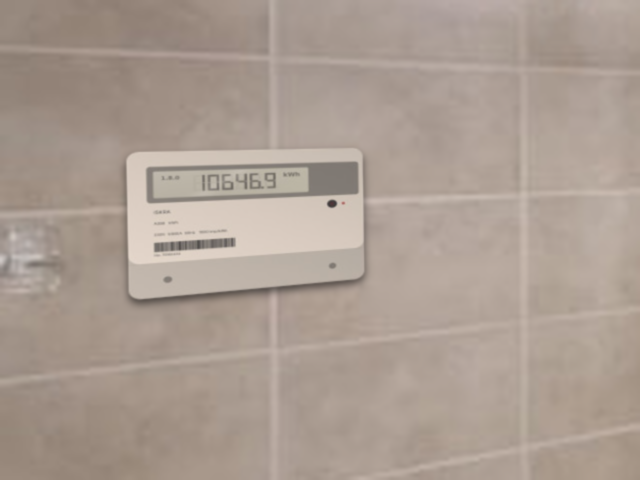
value=10646.9 unit=kWh
